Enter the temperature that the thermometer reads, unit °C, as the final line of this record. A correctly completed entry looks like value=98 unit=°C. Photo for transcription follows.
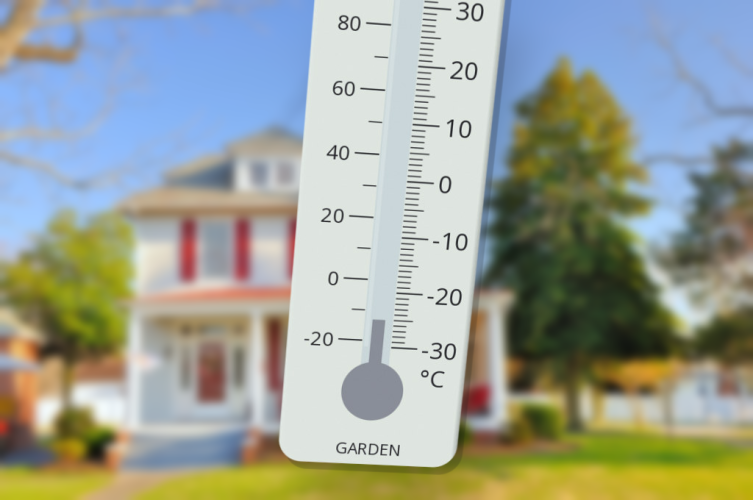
value=-25 unit=°C
